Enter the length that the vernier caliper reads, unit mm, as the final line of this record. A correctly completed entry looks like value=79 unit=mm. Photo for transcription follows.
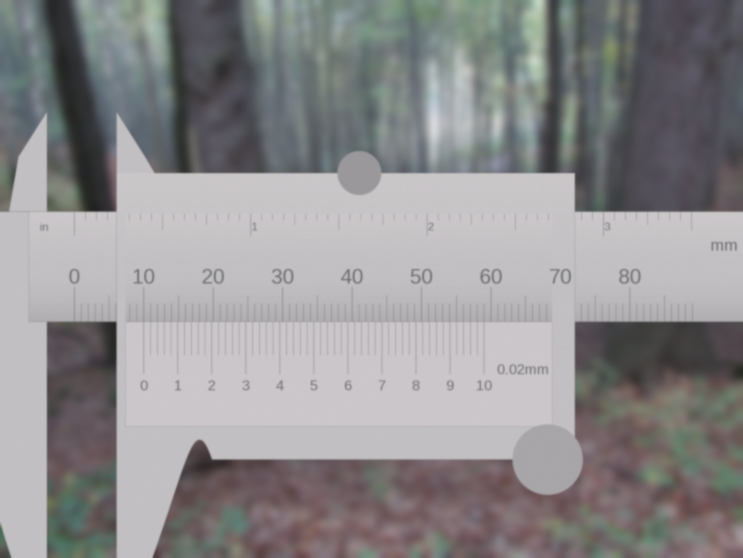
value=10.0 unit=mm
